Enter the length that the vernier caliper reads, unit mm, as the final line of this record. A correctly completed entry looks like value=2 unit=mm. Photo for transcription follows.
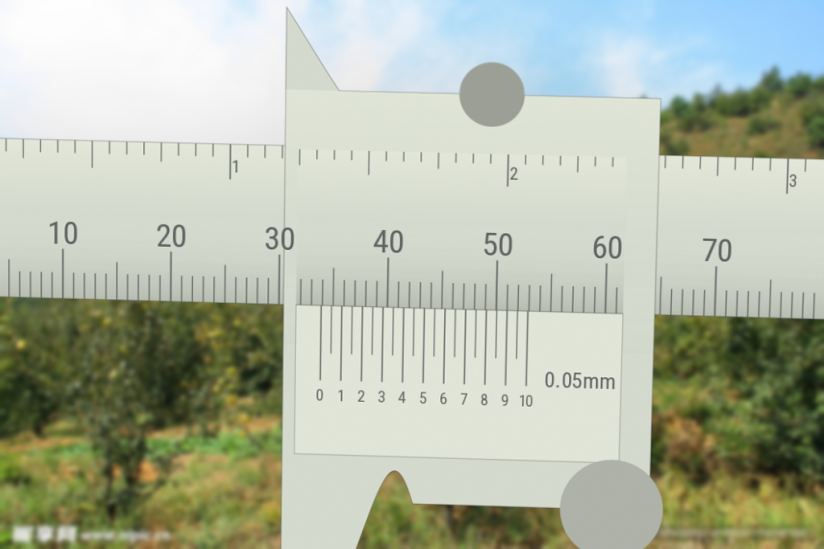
value=33.9 unit=mm
